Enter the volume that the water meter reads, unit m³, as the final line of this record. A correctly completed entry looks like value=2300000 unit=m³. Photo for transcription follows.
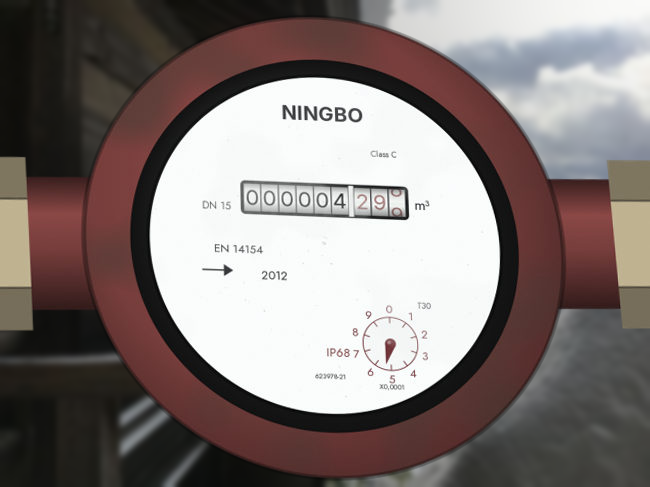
value=4.2985 unit=m³
